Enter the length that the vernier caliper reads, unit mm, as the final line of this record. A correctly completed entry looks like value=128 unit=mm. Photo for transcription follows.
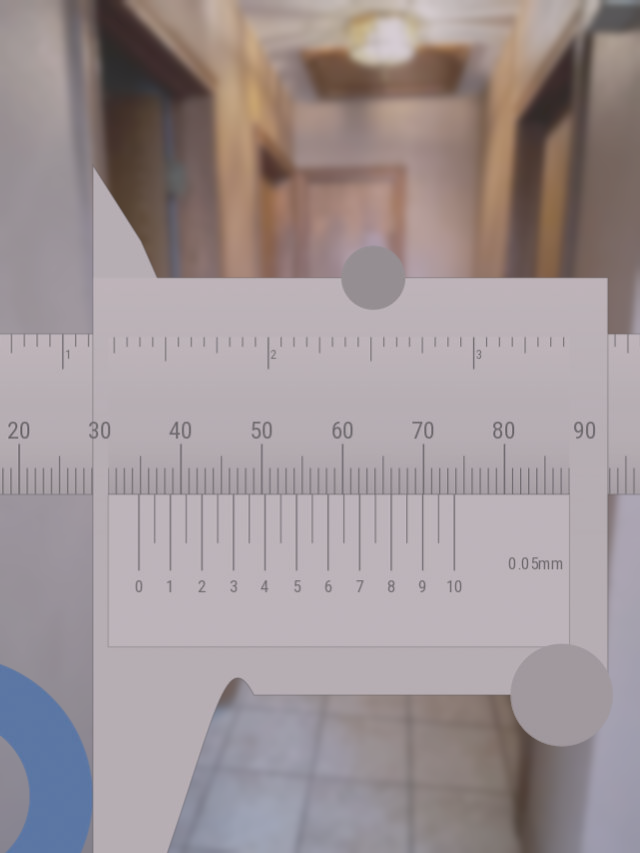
value=34.8 unit=mm
